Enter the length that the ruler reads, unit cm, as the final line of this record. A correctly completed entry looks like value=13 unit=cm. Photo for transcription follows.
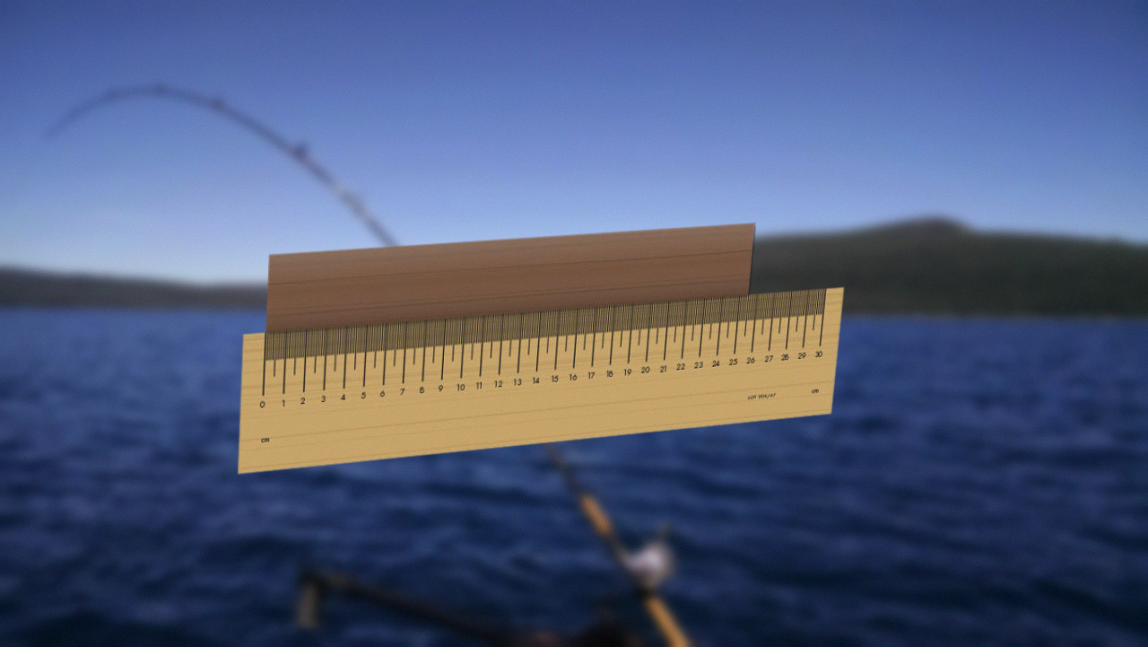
value=25.5 unit=cm
